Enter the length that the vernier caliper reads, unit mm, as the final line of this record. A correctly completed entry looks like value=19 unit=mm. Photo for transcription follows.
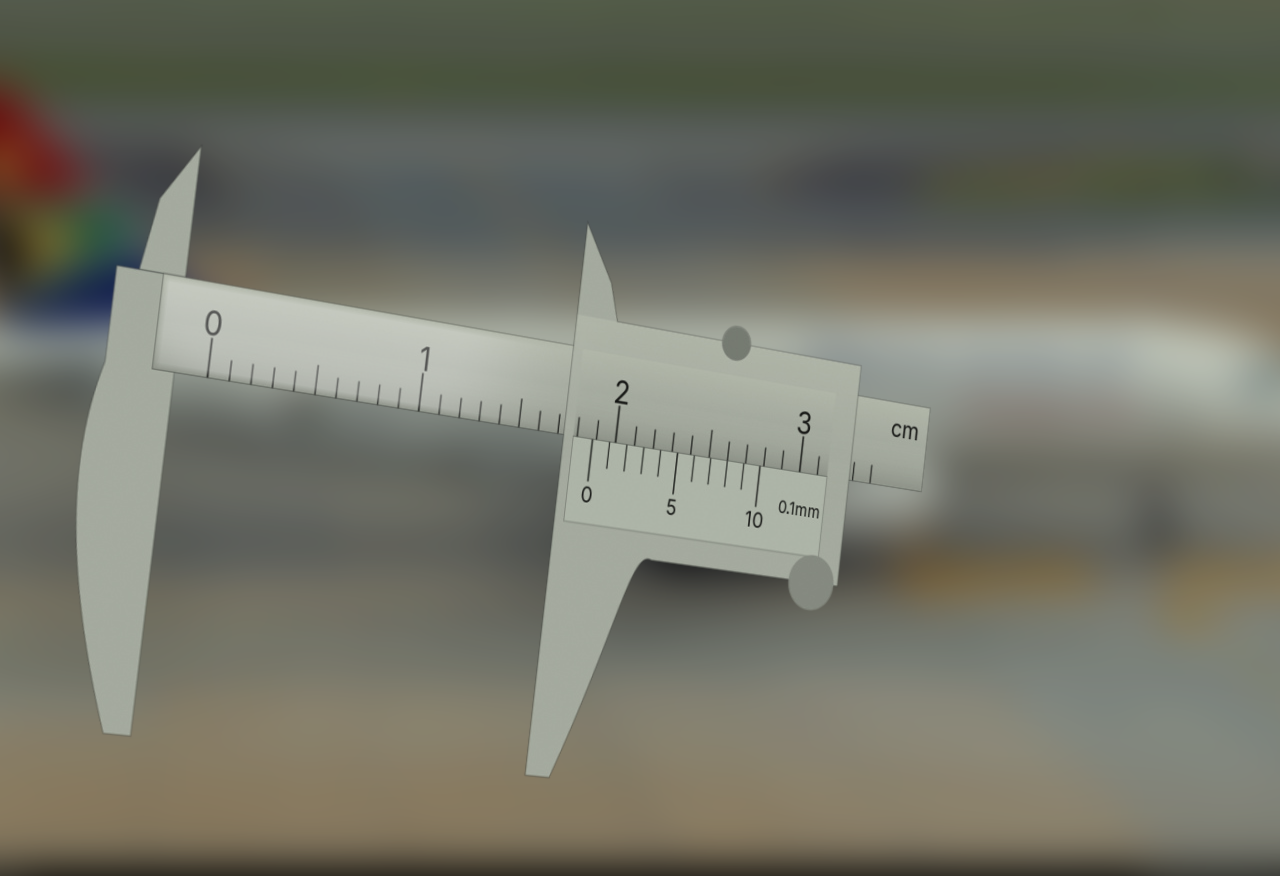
value=18.8 unit=mm
